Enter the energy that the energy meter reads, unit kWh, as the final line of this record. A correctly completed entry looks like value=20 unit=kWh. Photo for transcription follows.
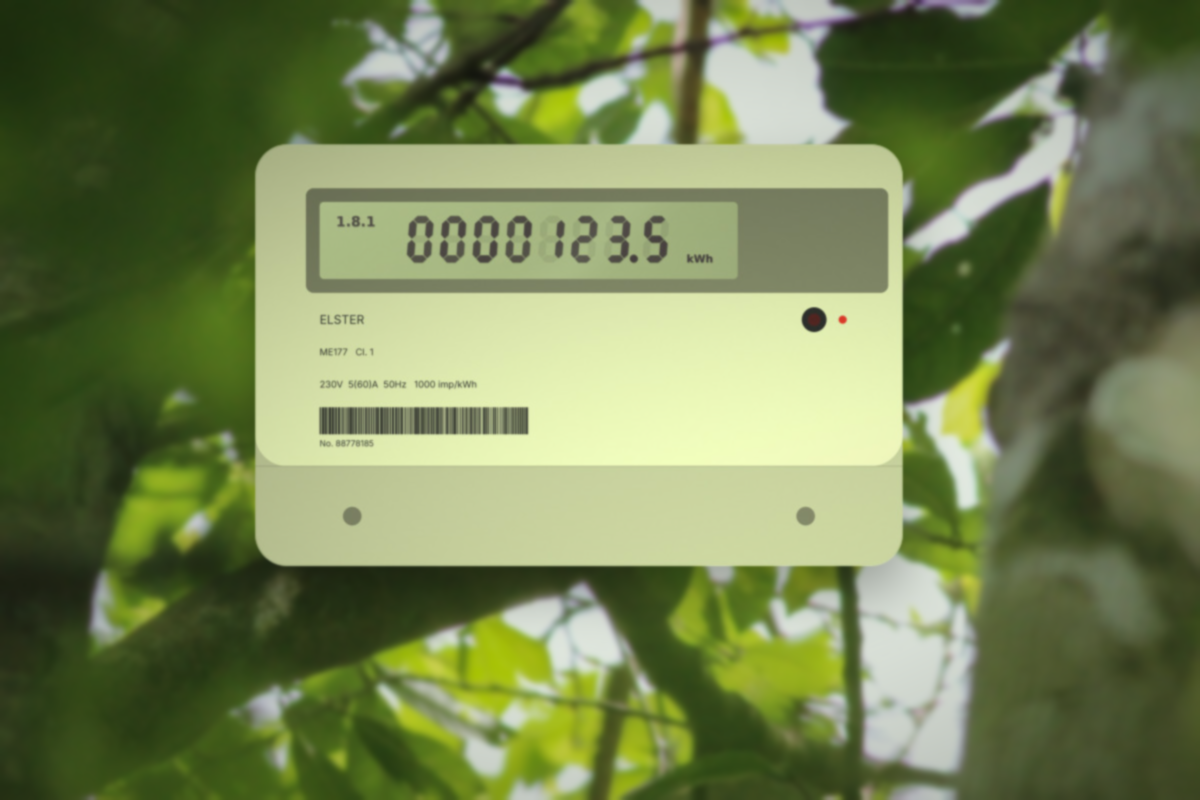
value=123.5 unit=kWh
